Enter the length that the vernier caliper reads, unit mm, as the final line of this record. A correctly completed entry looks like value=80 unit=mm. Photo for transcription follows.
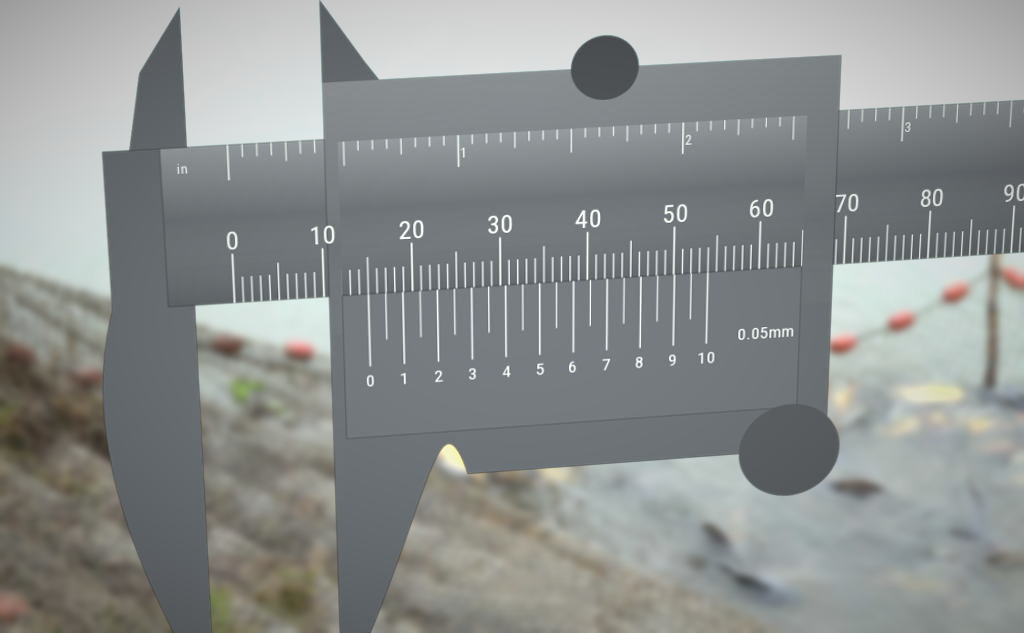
value=15.0 unit=mm
